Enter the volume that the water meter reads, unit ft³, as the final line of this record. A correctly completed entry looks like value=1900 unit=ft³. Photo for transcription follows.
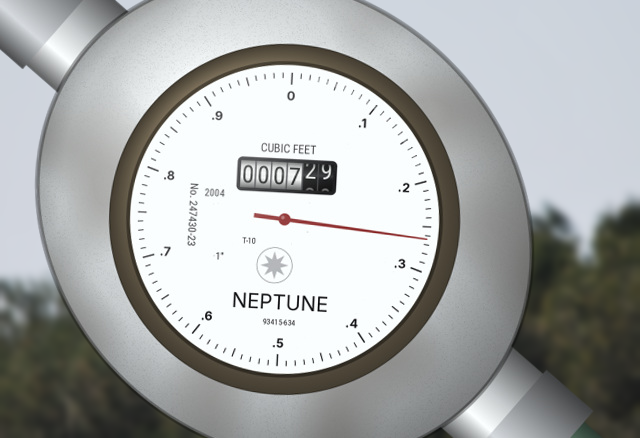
value=729.26 unit=ft³
